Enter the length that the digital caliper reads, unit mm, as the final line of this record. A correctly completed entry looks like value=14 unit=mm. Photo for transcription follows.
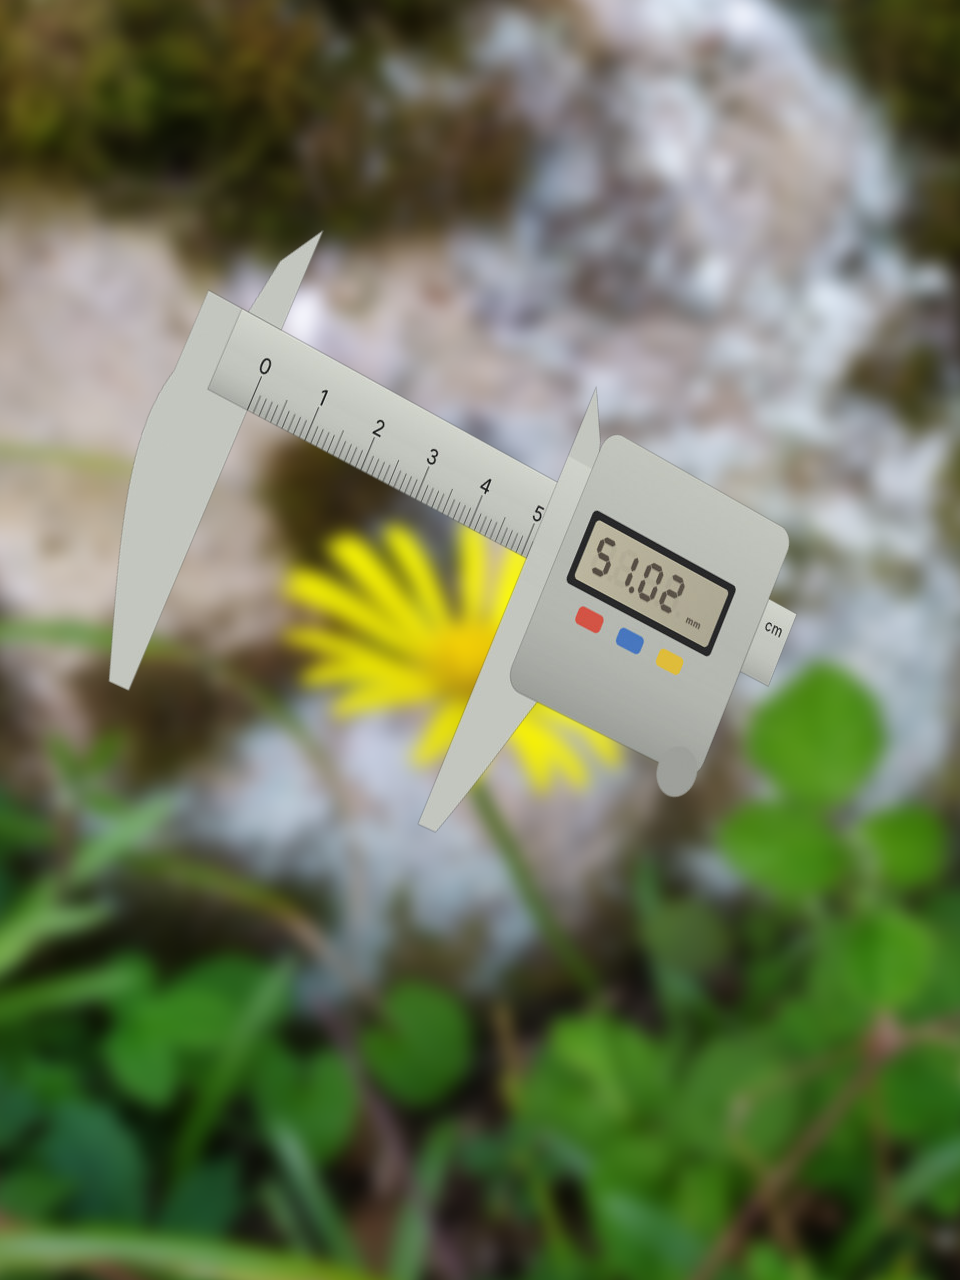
value=51.02 unit=mm
